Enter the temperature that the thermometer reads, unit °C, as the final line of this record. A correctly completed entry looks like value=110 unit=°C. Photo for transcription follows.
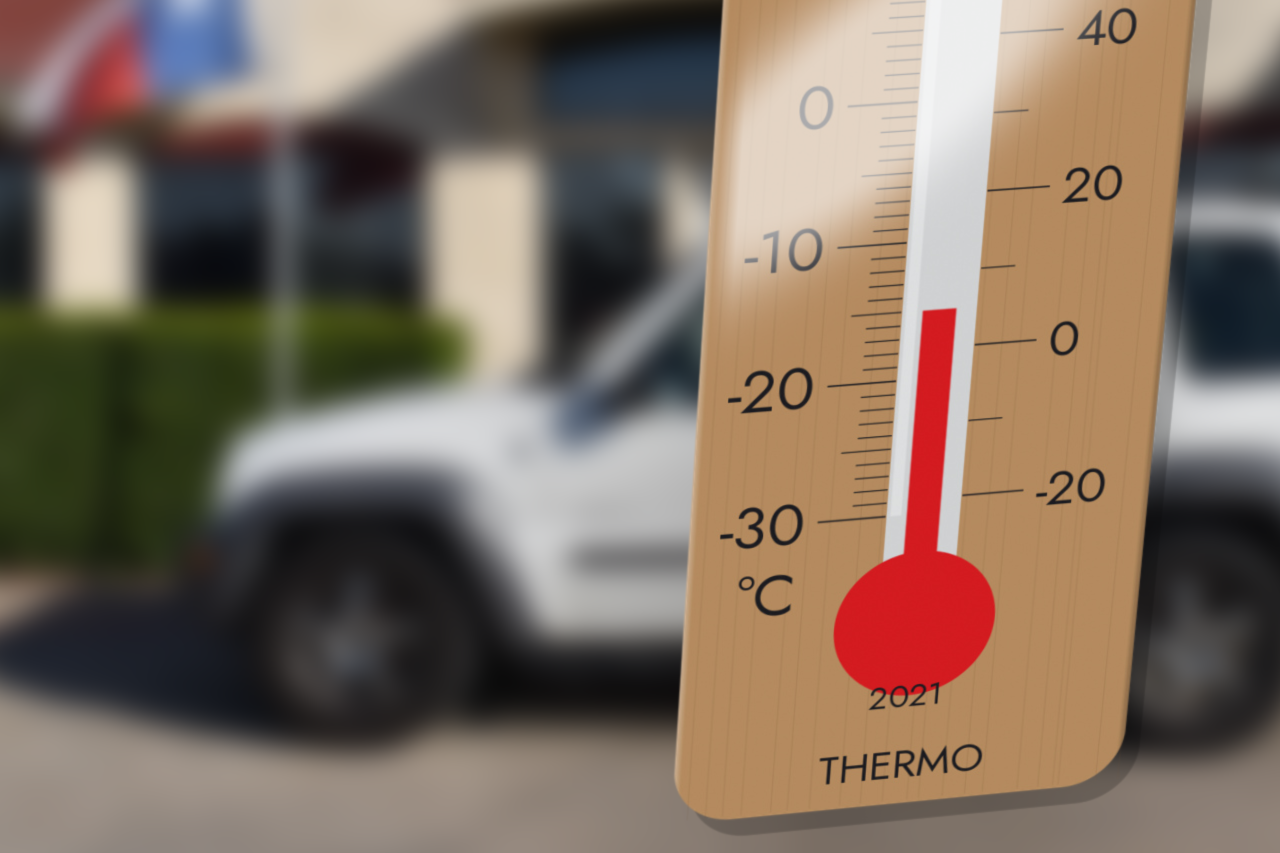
value=-15 unit=°C
